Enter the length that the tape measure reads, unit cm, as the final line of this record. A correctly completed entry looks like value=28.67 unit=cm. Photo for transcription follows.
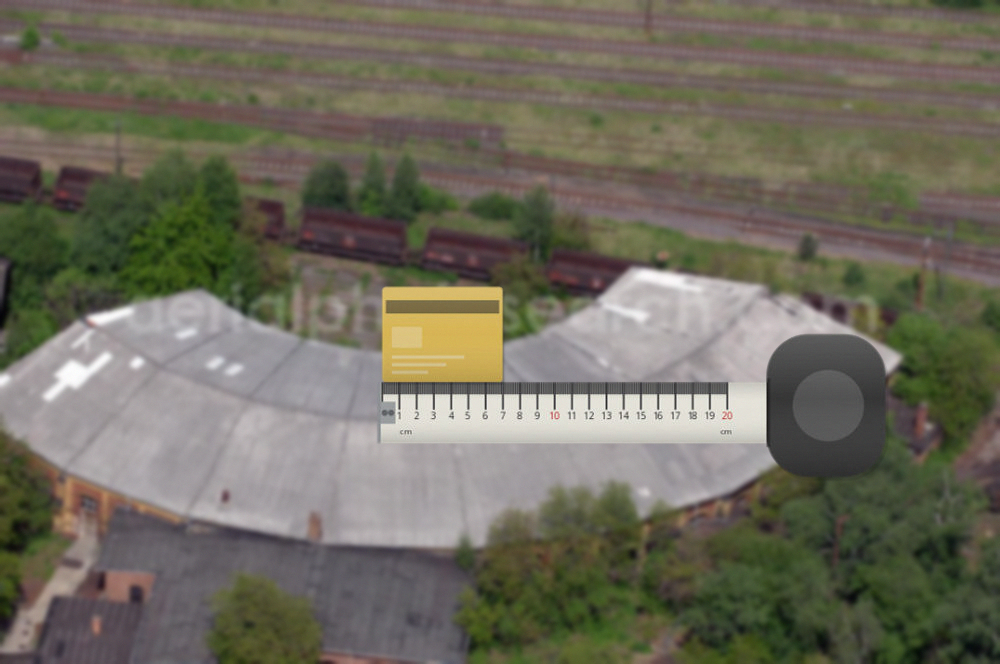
value=7 unit=cm
